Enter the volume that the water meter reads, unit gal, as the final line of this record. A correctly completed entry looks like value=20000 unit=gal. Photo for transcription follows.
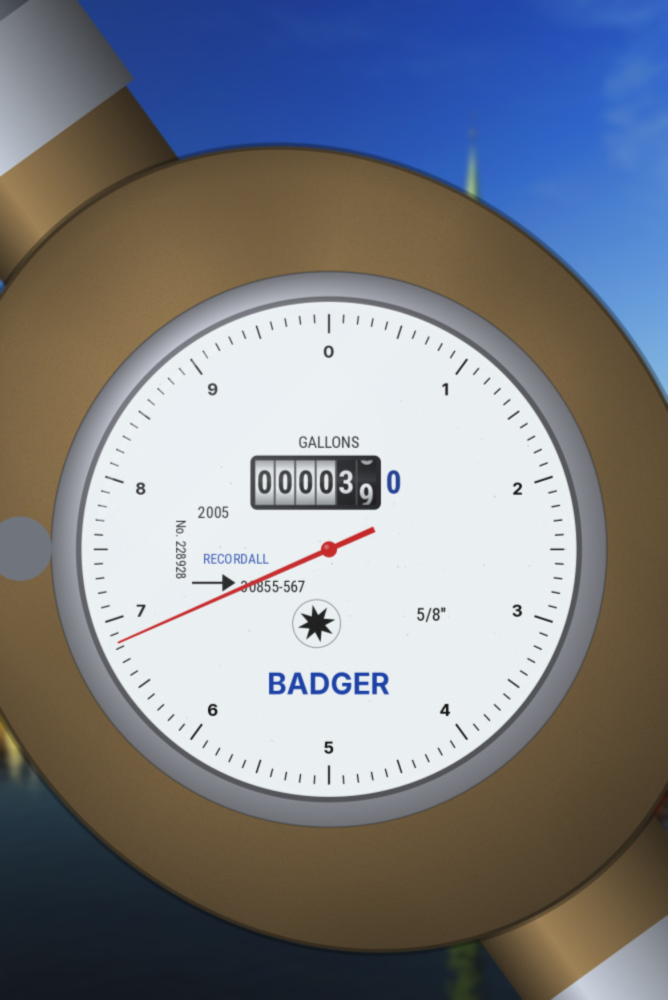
value=386.8 unit=gal
